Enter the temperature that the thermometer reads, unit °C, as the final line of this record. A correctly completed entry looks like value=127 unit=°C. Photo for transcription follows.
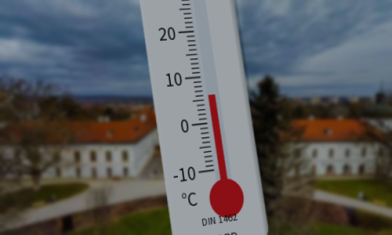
value=6 unit=°C
